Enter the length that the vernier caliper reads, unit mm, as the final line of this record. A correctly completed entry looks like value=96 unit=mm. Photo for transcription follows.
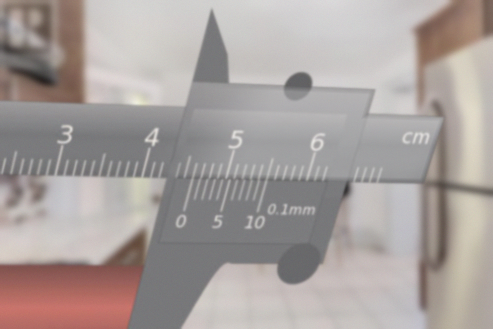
value=46.0 unit=mm
